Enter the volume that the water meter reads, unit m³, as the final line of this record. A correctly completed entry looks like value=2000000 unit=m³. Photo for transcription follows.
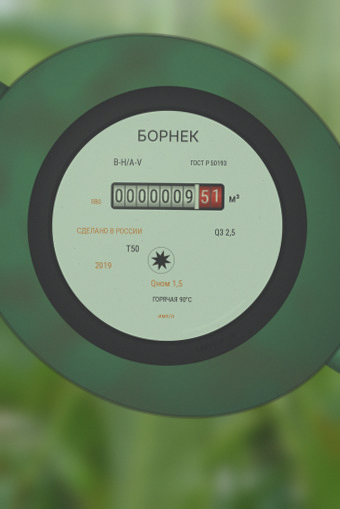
value=9.51 unit=m³
